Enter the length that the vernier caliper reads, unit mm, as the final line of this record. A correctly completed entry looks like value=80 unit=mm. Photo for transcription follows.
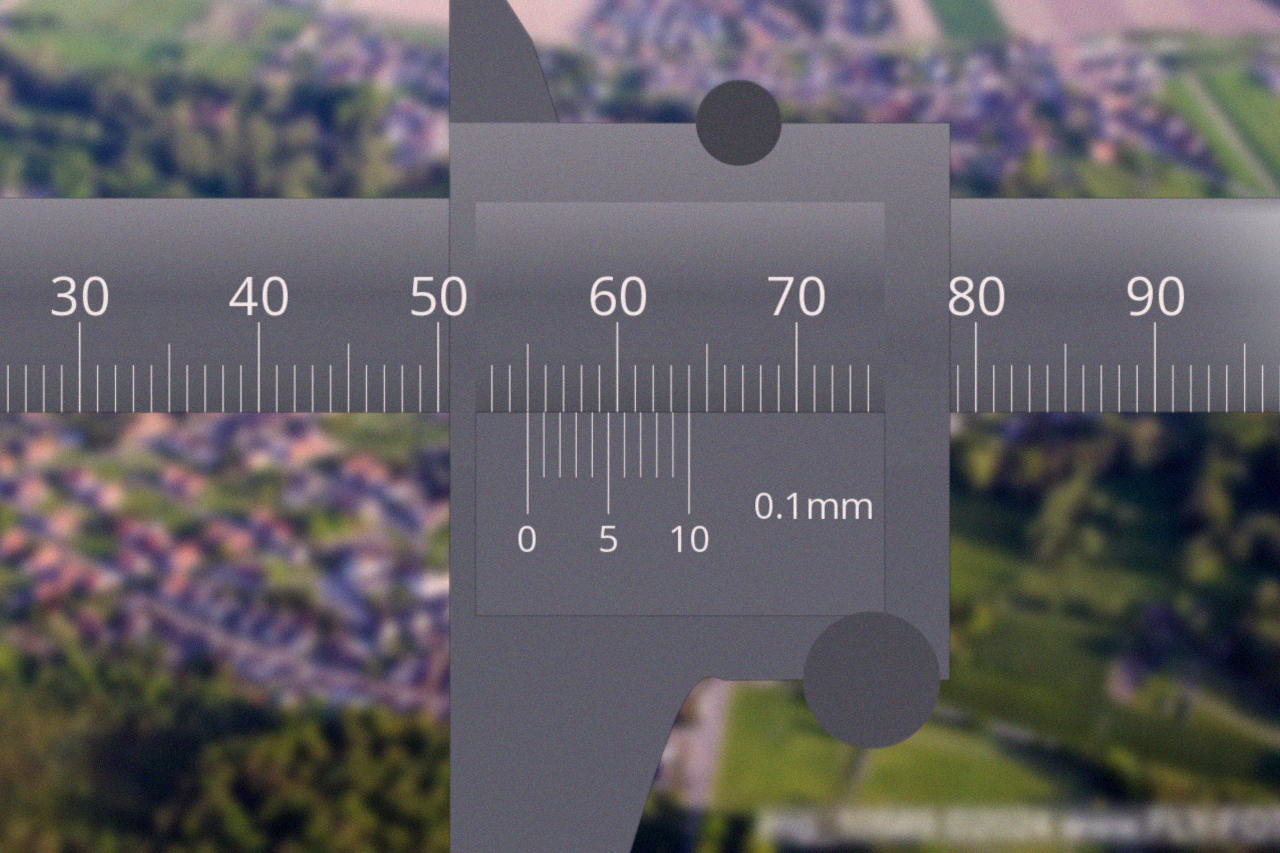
value=55.0 unit=mm
